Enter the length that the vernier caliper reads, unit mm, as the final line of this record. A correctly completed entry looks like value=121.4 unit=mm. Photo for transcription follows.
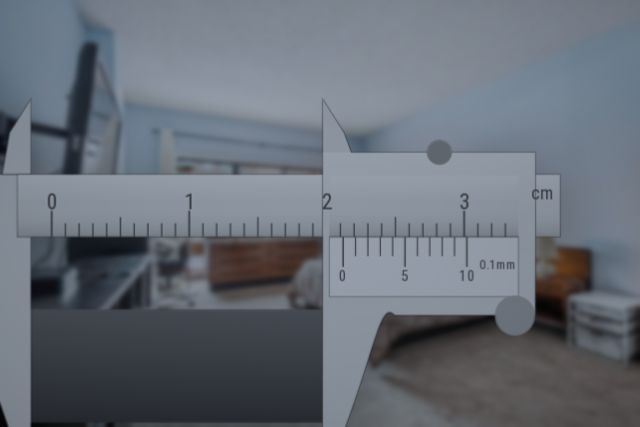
value=21.2 unit=mm
